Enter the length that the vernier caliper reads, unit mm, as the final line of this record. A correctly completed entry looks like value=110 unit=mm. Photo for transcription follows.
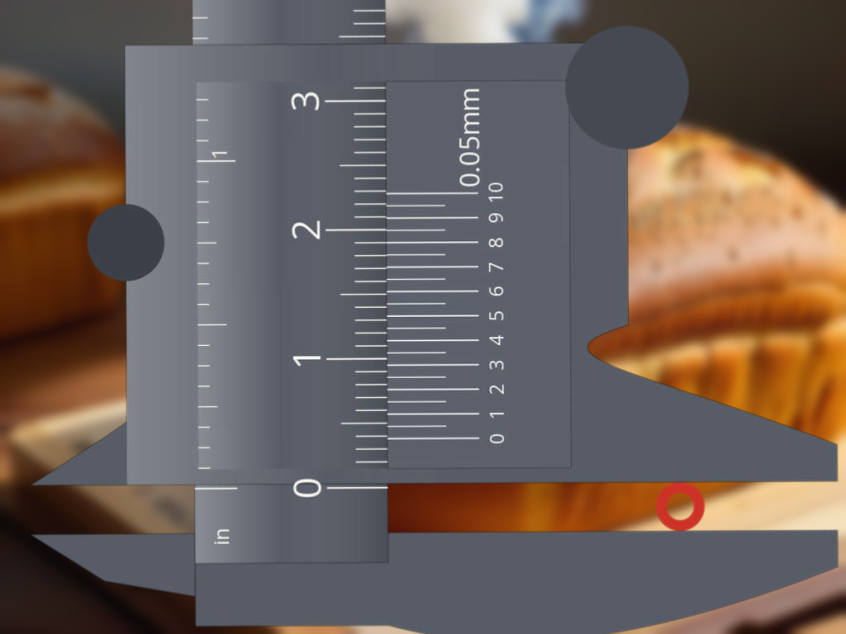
value=3.8 unit=mm
